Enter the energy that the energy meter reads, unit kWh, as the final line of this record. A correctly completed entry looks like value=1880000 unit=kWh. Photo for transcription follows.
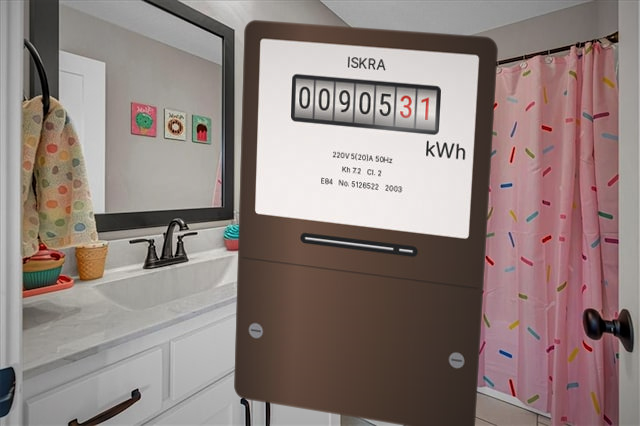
value=905.31 unit=kWh
